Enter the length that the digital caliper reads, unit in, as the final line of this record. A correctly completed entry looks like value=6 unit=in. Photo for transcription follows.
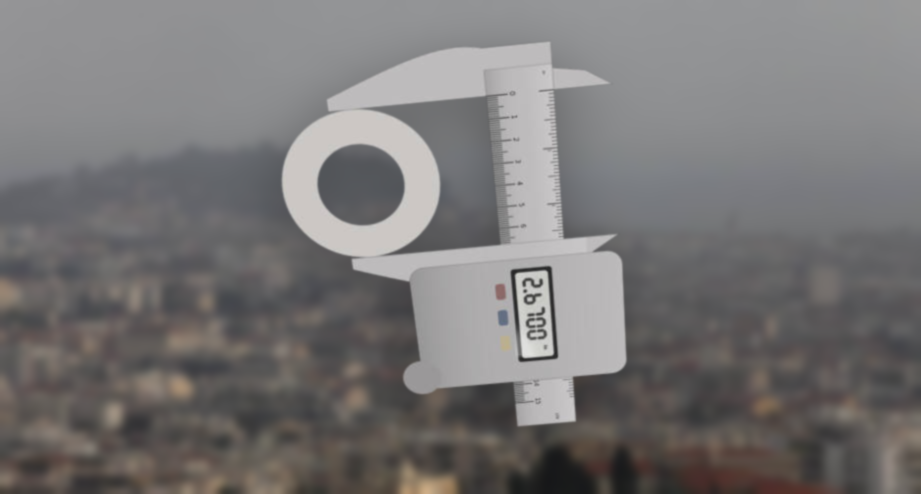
value=2.6700 unit=in
